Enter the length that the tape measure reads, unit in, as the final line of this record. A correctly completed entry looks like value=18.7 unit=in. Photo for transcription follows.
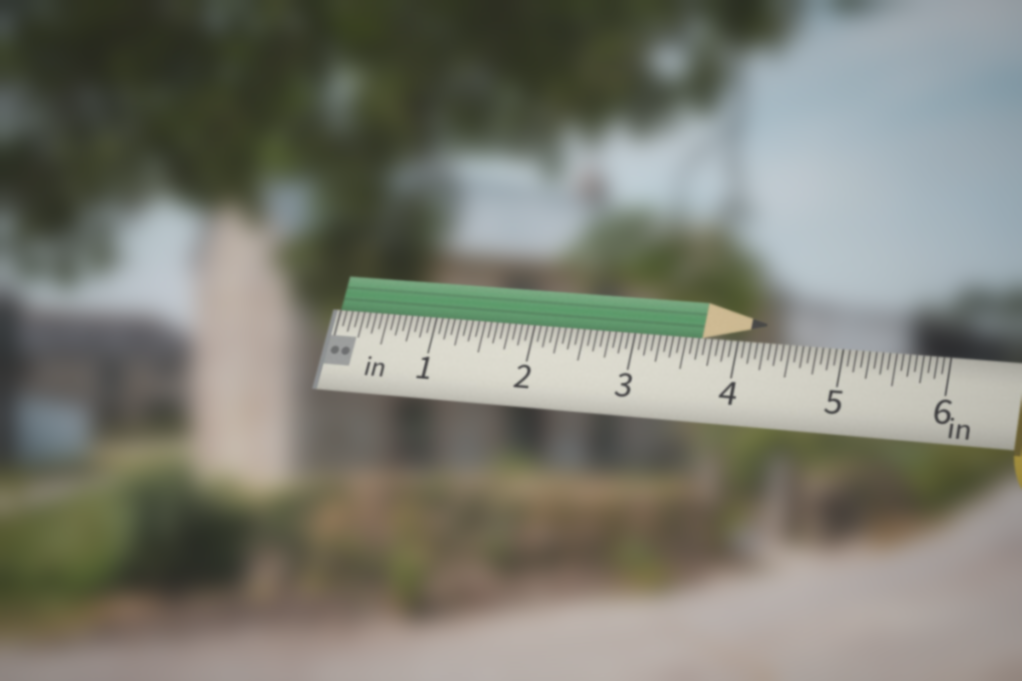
value=4.25 unit=in
